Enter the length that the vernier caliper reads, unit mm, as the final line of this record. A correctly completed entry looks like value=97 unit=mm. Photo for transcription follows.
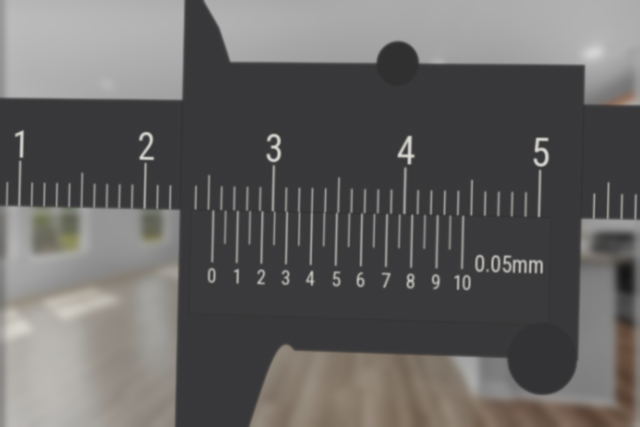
value=25.4 unit=mm
